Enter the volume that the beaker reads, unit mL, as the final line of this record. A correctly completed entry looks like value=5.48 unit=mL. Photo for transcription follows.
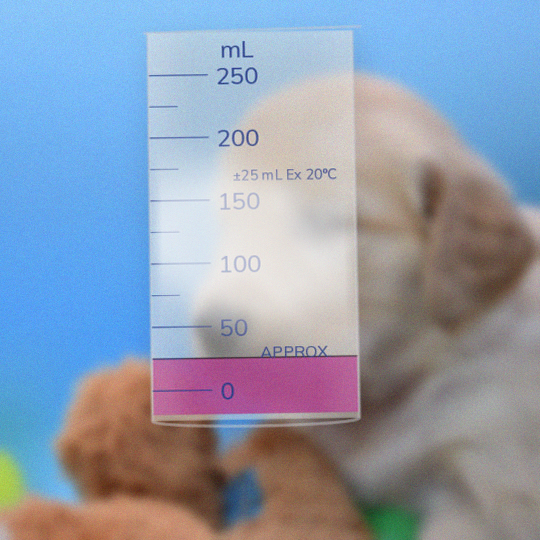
value=25 unit=mL
